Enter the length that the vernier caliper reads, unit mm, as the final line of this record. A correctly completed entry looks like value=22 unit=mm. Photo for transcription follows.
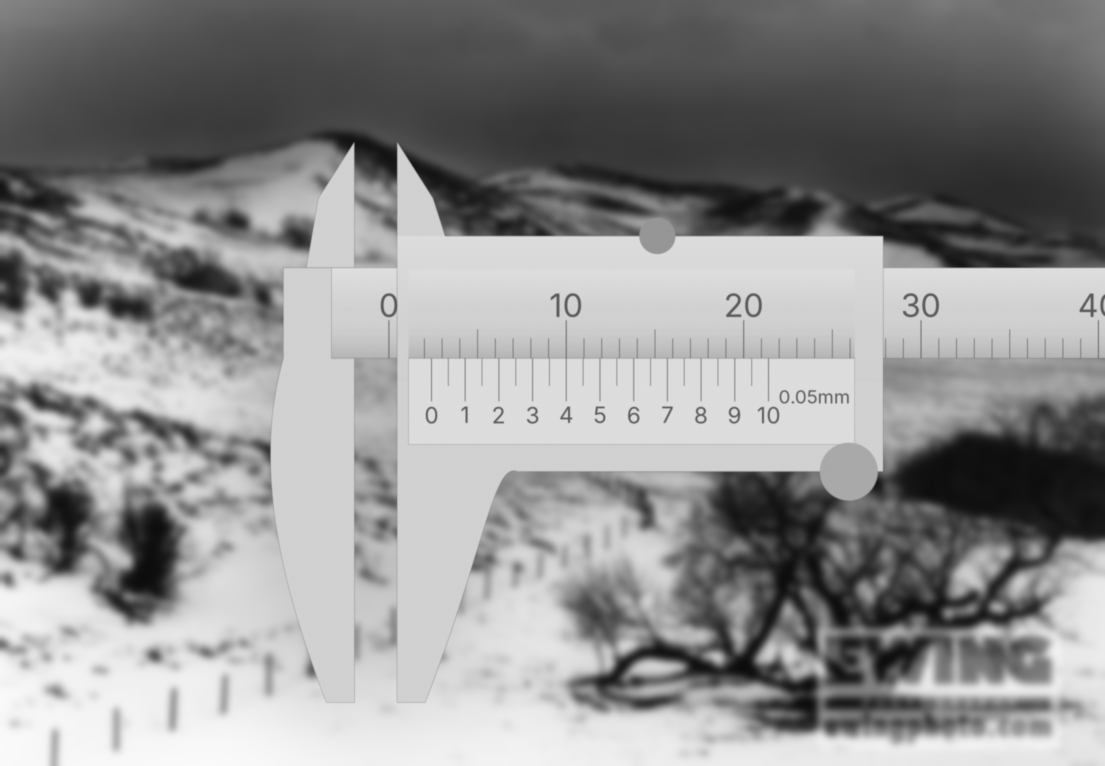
value=2.4 unit=mm
